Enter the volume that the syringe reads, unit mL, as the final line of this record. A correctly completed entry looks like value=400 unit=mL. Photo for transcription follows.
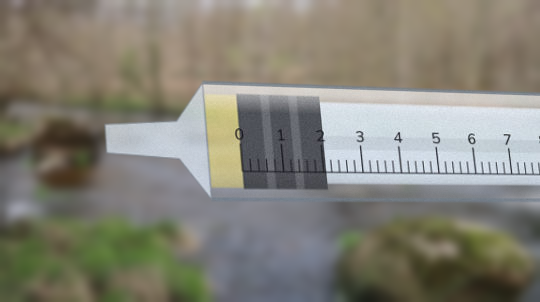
value=0 unit=mL
